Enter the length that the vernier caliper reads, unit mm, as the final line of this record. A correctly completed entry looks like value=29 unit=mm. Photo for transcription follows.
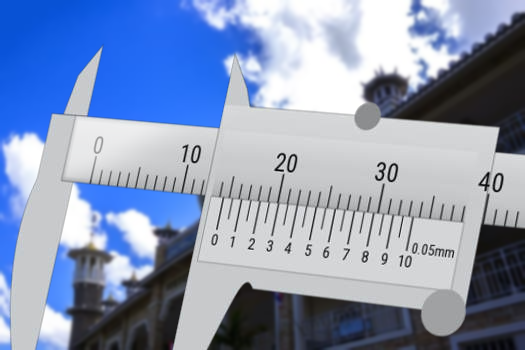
value=14.4 unit=mm
